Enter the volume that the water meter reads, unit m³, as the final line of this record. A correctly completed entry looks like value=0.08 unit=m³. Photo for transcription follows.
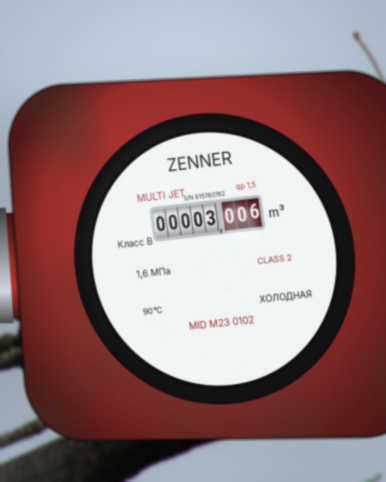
value=3.006 unit=m³
